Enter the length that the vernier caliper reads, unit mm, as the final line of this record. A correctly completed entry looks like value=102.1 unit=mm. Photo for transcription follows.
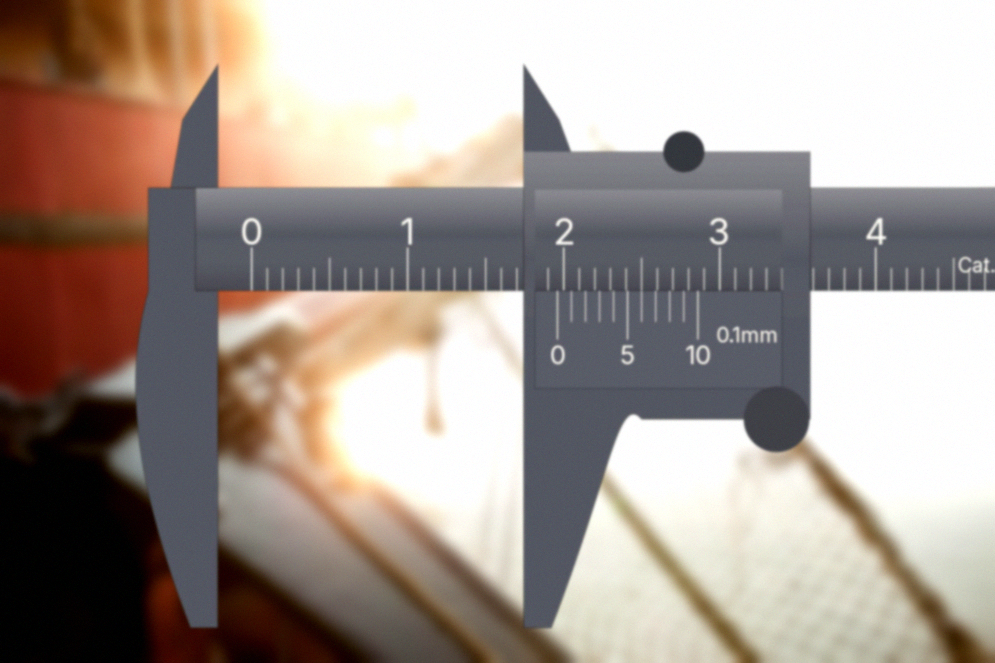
value=19.6 unit=mm
